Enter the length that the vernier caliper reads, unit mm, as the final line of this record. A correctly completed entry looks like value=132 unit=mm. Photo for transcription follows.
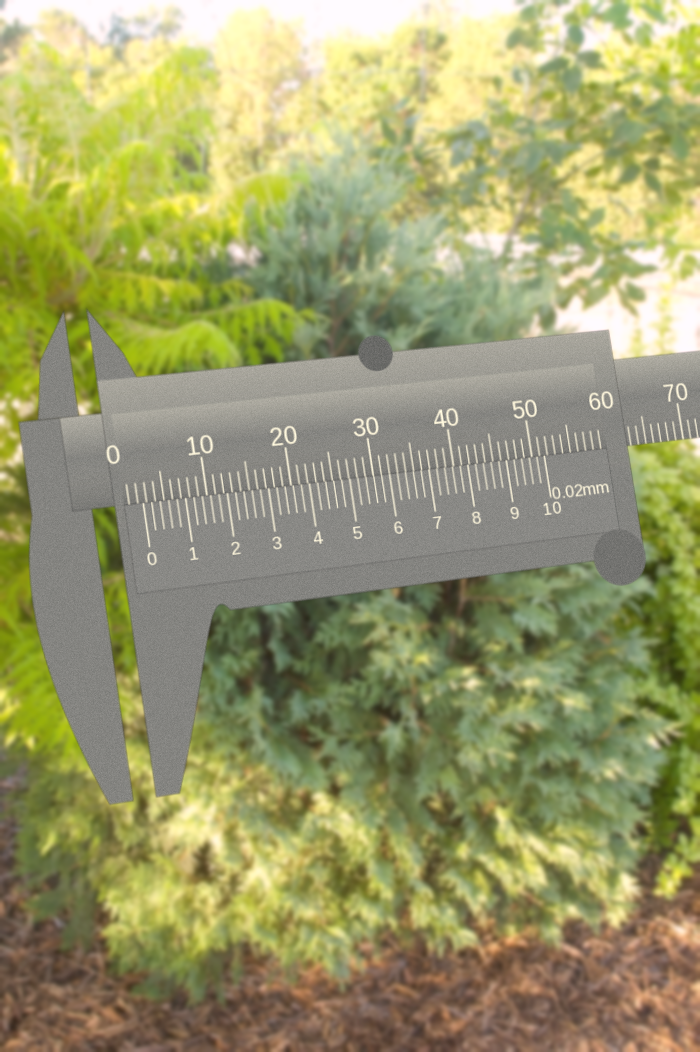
value=2.6 unit=mm
